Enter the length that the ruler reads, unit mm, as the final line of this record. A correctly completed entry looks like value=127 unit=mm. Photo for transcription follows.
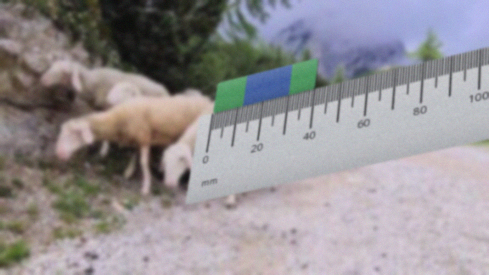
value=40 unit=mm
